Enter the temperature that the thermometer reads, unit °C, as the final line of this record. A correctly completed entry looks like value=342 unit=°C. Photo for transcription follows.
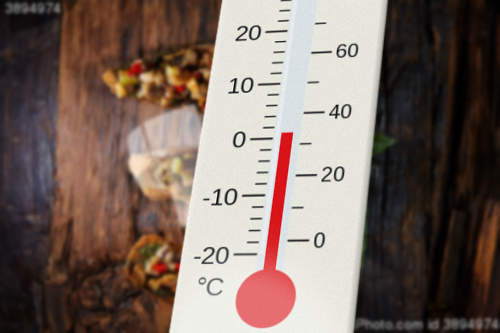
value=1 unit=°C
